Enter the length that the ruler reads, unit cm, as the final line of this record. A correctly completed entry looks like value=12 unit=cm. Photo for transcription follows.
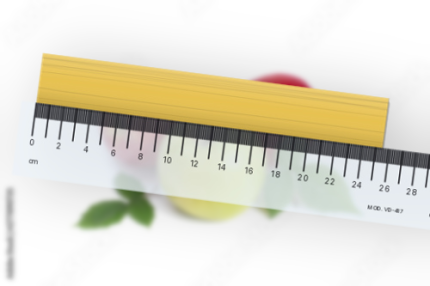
value=25.5 unit=cm
